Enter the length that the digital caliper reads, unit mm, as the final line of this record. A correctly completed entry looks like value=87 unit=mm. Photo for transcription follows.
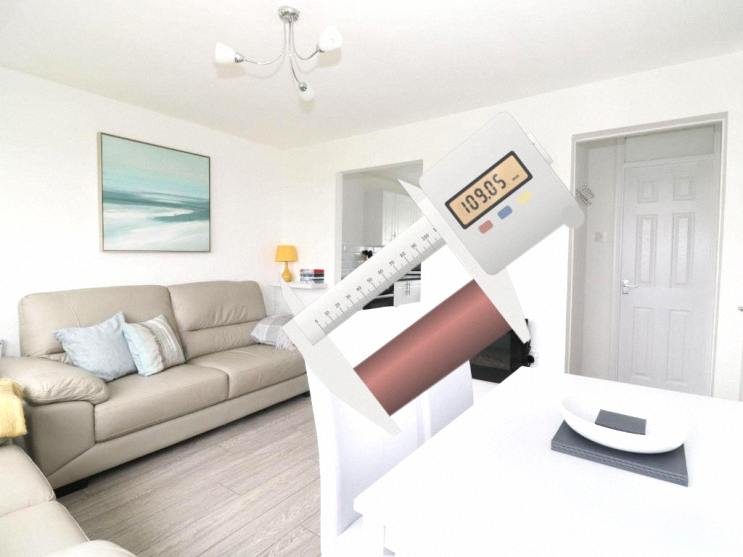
value=109.05 unit=mm
